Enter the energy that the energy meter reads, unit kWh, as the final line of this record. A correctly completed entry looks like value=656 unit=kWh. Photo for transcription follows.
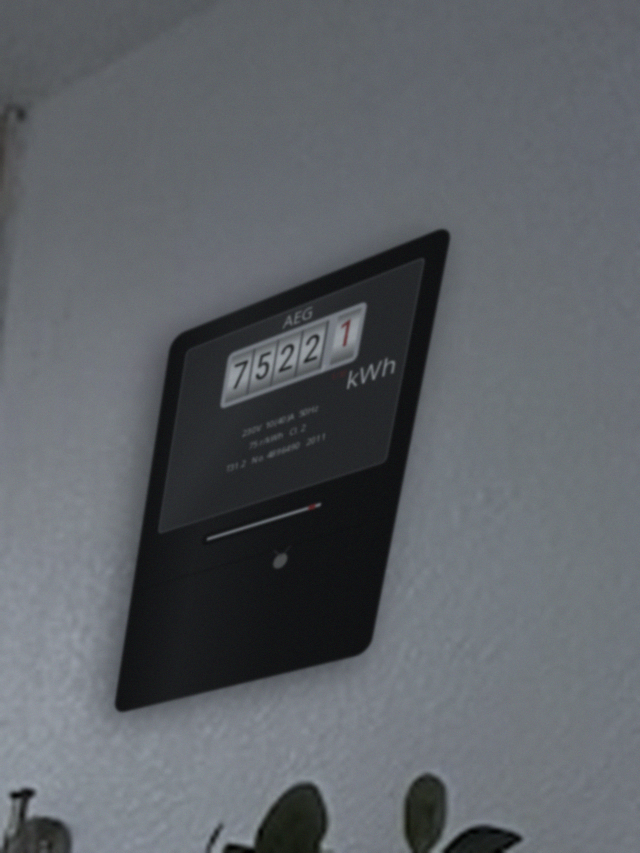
value=7522.1 unit=kWh
